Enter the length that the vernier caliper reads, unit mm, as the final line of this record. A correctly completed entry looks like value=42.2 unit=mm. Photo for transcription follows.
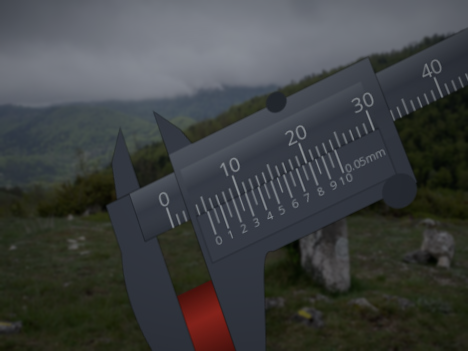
value=5.2 unit=mm
